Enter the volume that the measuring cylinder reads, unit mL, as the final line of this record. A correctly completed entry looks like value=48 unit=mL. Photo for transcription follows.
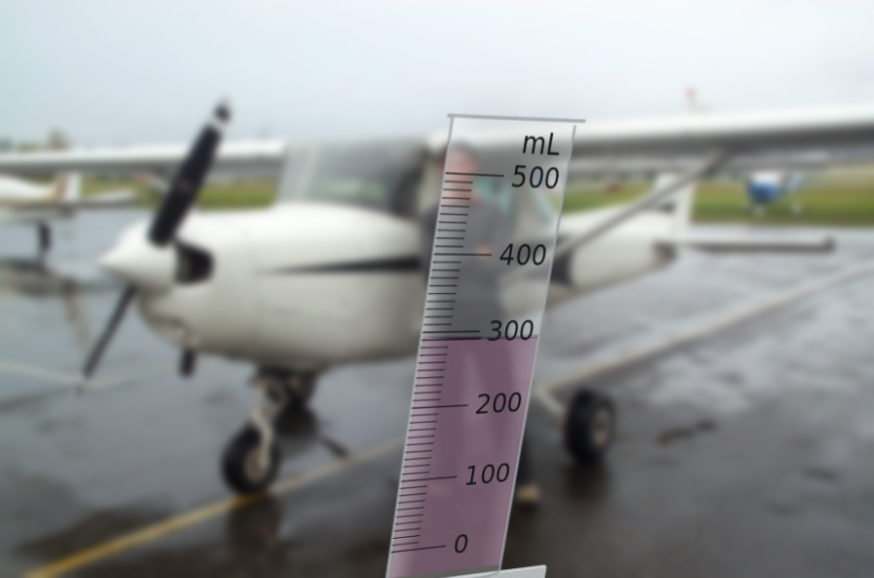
value=290 unit=mL
